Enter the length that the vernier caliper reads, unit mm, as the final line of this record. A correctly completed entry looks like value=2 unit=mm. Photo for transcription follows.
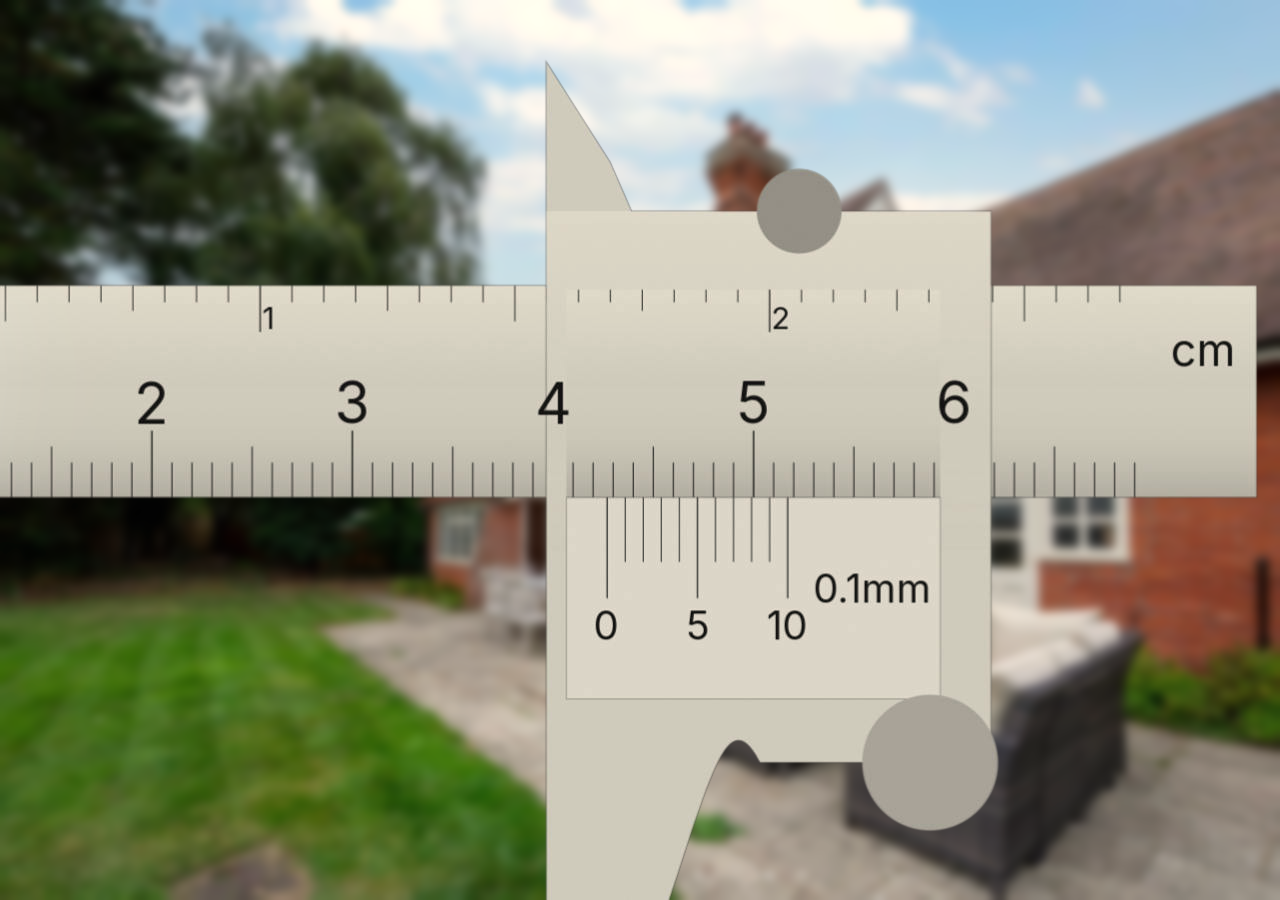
value=42.7 unit=mm
